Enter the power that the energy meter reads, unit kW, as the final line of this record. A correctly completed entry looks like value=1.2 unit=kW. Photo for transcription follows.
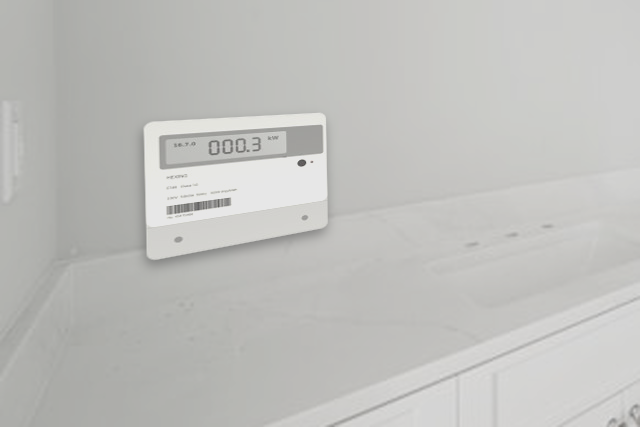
value=0.3 unit=kW
